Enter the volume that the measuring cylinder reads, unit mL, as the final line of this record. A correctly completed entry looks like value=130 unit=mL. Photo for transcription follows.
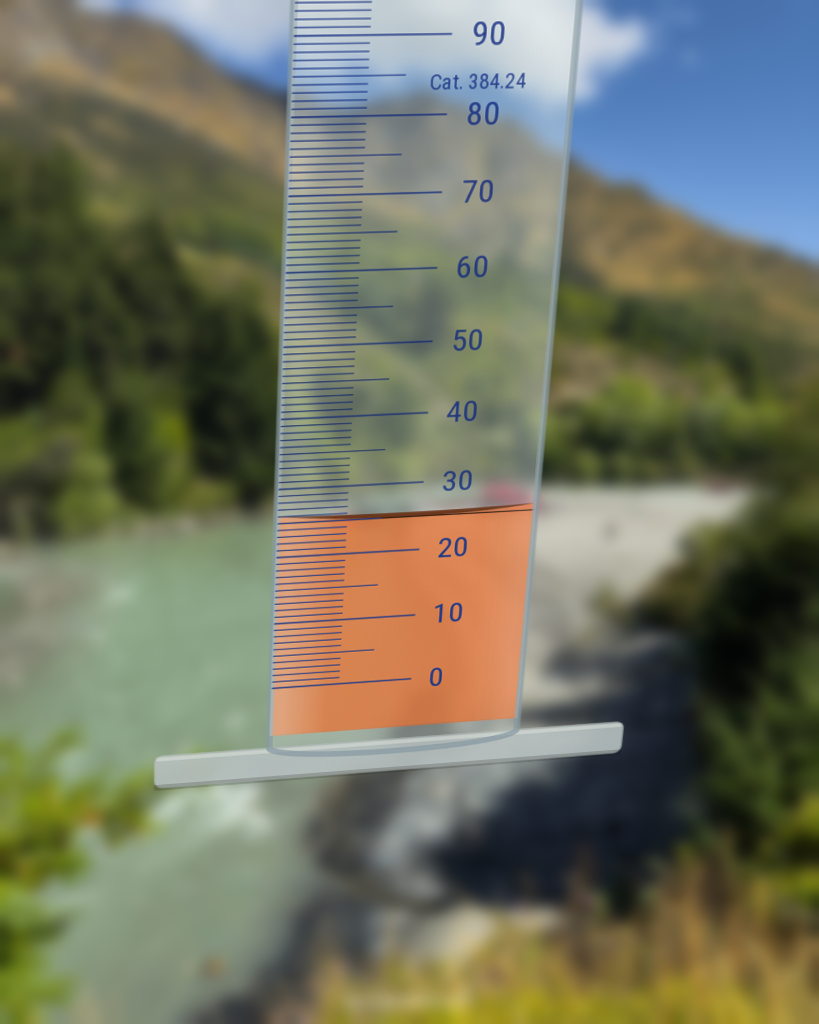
value=25 unit=mL
